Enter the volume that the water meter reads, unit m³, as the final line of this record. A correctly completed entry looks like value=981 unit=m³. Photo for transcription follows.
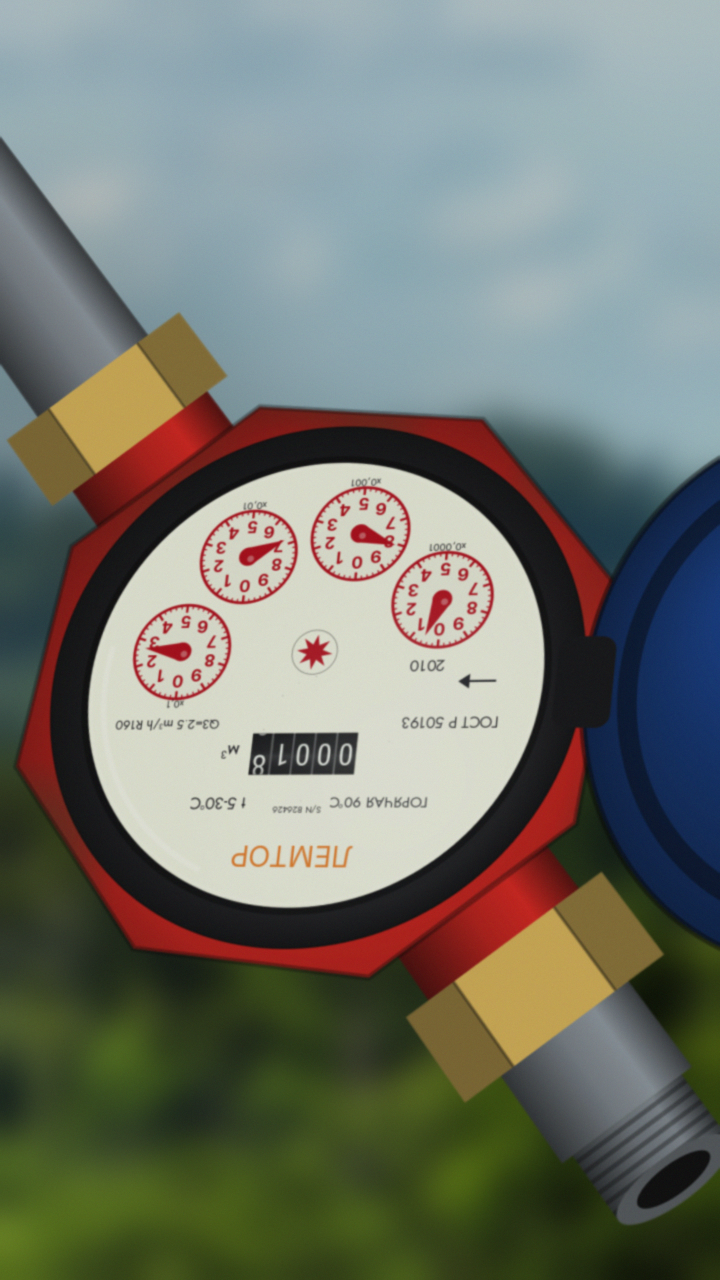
value=18.2680 unit=m³
